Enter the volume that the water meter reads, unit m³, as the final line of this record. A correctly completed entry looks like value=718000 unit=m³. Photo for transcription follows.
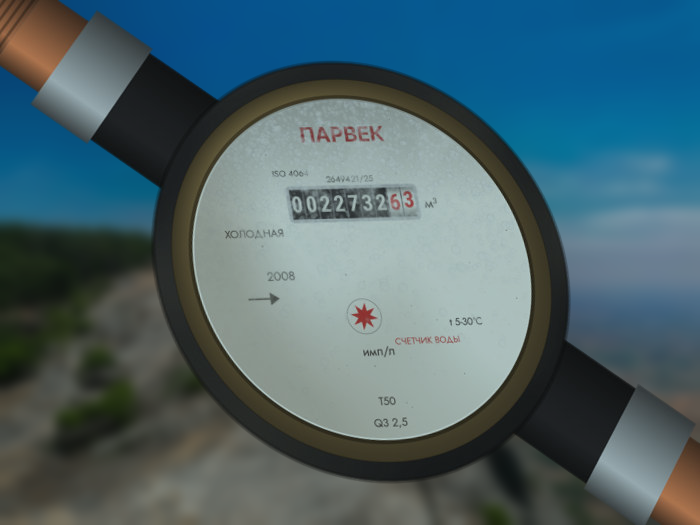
value=22732.63 unit=m³
